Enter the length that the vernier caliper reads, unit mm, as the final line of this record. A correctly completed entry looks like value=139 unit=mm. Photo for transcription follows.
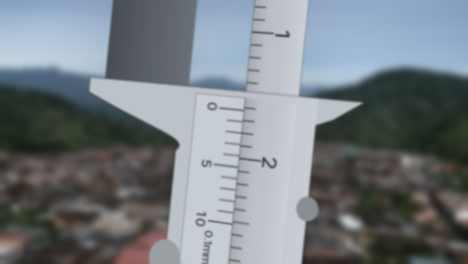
value=16.2 unit=mm
